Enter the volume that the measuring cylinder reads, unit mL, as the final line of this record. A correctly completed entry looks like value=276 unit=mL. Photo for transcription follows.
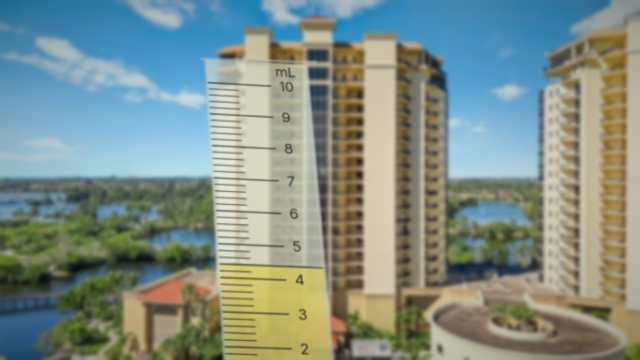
value=4.4 unit=mL
